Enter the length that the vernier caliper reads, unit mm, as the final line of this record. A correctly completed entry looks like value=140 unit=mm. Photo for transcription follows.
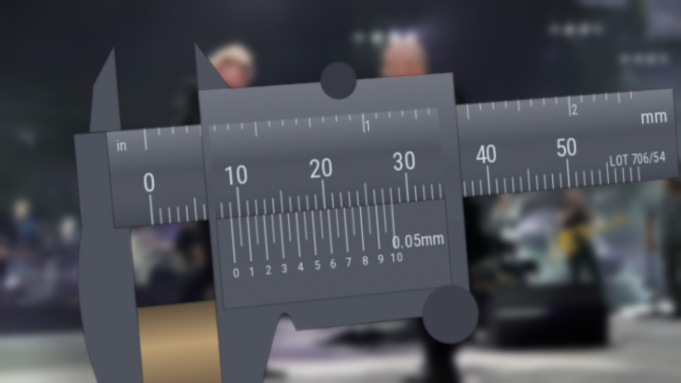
value=9.0 unit=mm
